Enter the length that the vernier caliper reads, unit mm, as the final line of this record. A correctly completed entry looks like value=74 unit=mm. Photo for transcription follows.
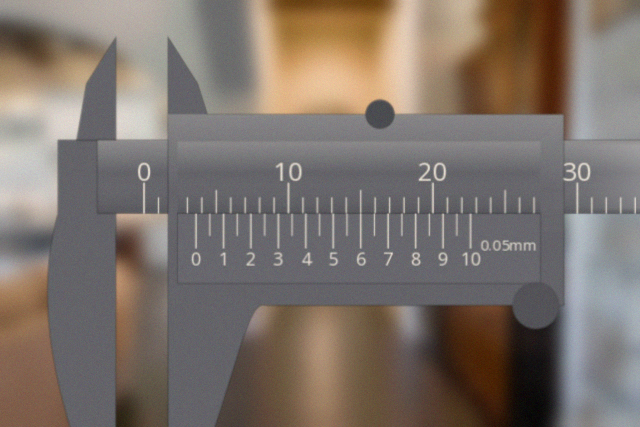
value=3.6 unit=mm
